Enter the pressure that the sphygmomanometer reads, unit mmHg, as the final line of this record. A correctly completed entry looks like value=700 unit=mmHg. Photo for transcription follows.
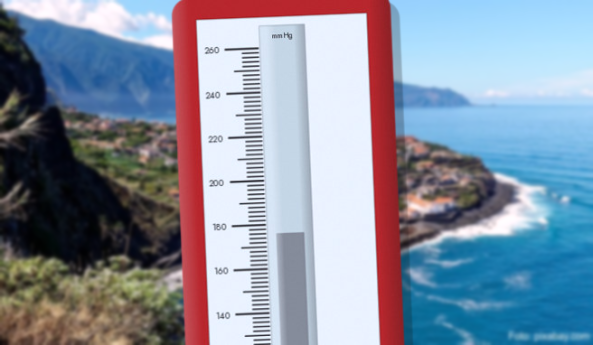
value=176 unit=mmHg
